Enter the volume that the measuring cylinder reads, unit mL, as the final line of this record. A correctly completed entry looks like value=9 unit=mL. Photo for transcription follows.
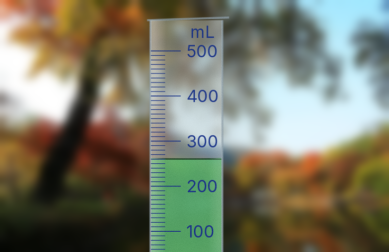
value=260 unit=mL
